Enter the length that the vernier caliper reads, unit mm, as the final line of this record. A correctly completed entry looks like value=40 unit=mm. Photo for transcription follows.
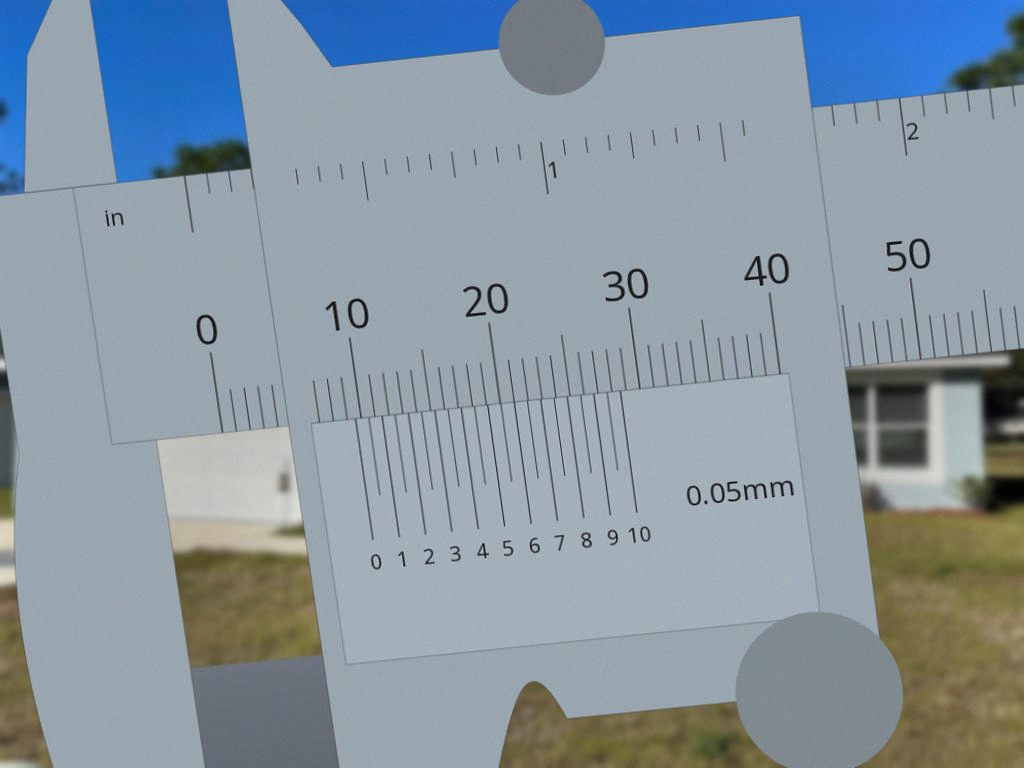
value=9.6 unit=mm
